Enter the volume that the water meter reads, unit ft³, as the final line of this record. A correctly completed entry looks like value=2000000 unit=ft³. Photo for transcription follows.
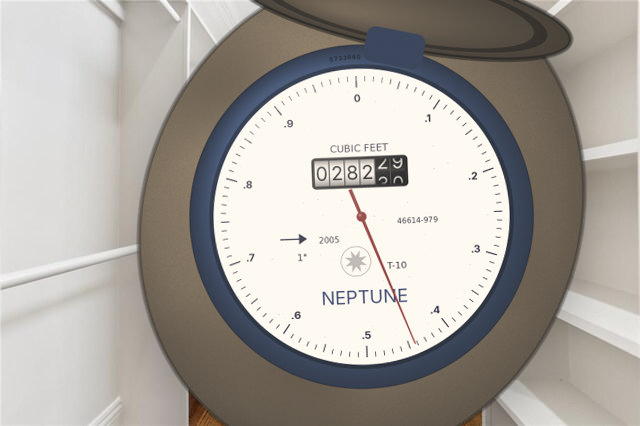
value=28229.44 unit=ft³
